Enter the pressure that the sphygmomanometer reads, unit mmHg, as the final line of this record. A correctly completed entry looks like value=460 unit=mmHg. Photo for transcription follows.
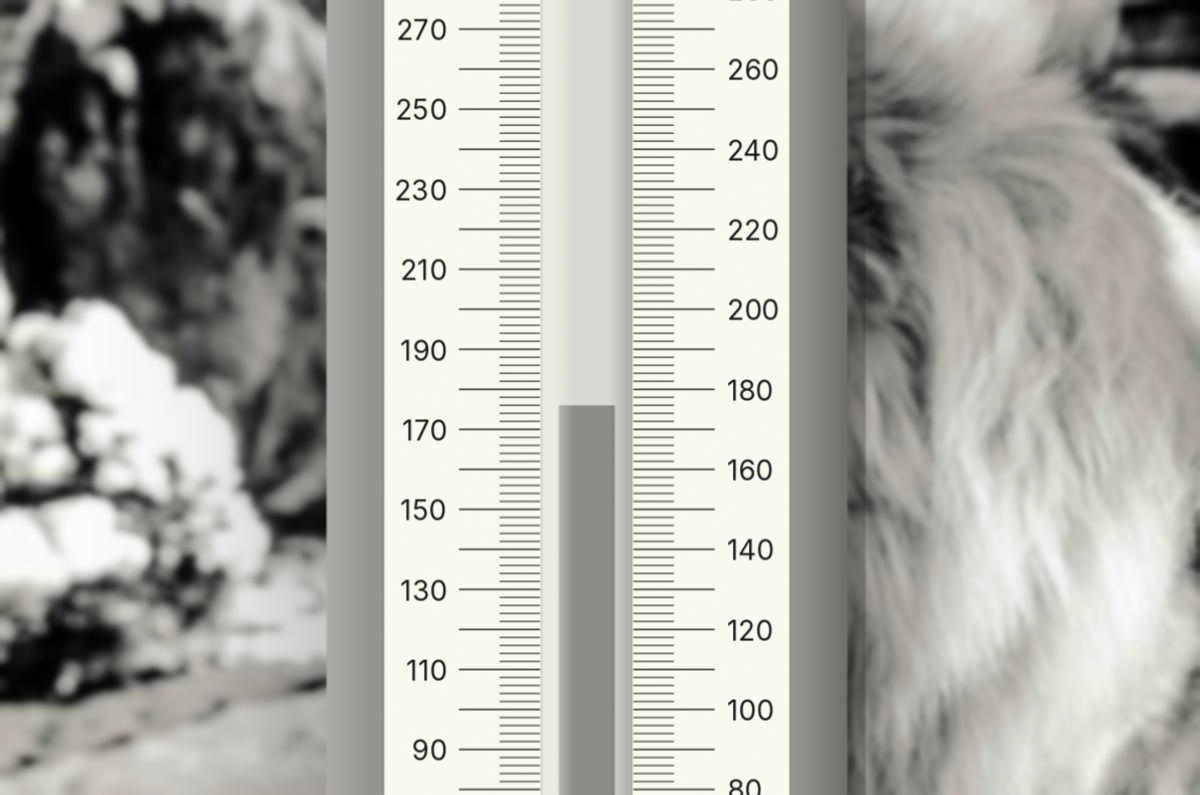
value=176 unit=mmHg
